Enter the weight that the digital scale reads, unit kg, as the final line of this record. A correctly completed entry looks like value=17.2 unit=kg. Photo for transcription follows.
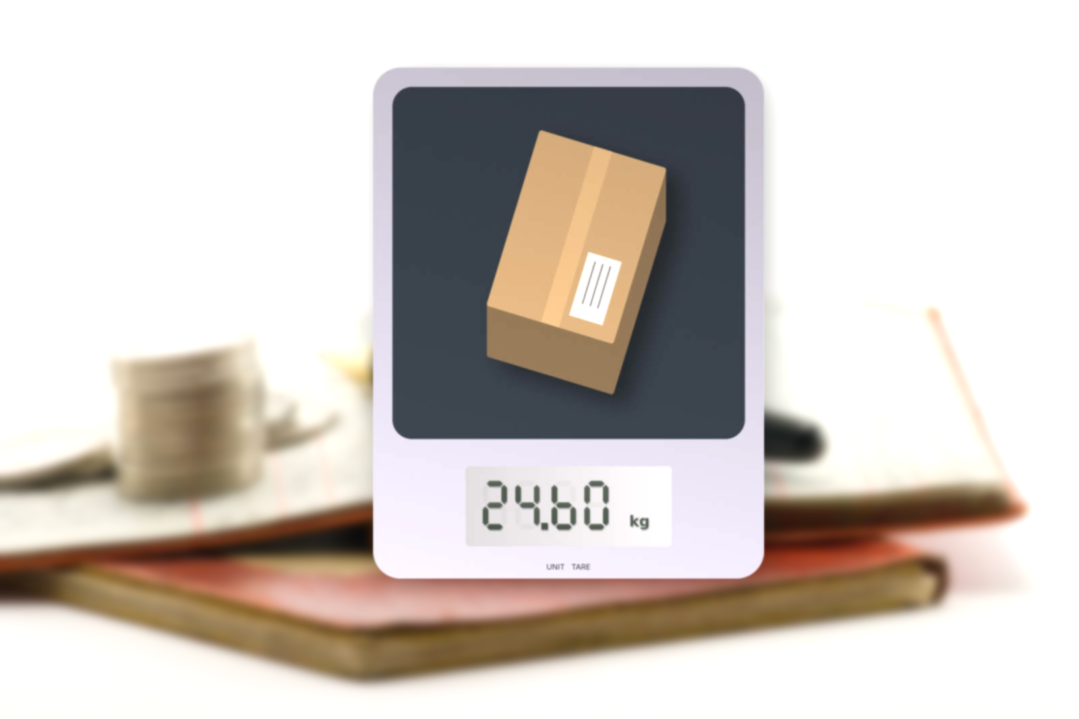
value=24.60 unit=kg
